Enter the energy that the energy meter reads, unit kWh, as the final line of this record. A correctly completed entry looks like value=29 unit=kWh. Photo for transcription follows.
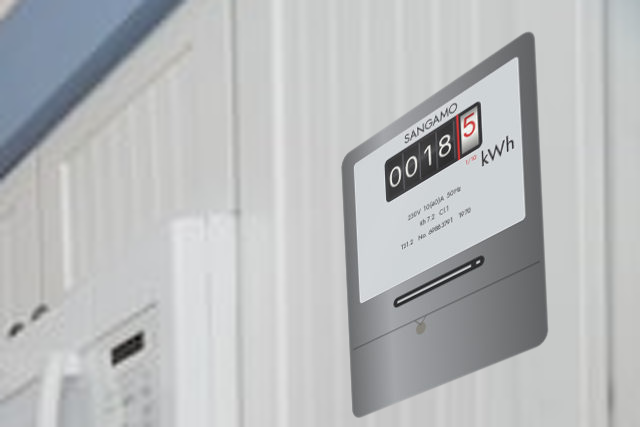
value=18.5 unit=kWh
